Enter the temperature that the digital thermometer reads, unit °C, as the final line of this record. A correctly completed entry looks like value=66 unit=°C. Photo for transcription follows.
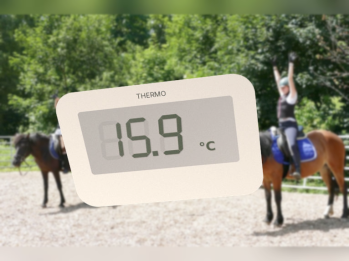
value=15.9 unit=°C
